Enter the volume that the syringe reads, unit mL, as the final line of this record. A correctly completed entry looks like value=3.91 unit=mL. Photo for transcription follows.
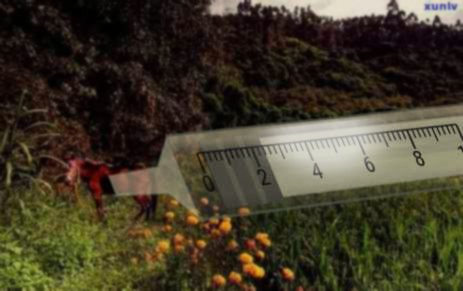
value=0.2 unit=mL
